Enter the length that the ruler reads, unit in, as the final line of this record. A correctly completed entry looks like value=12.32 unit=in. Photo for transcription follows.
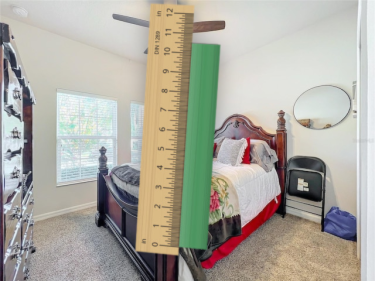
value=10.5 unit=in
